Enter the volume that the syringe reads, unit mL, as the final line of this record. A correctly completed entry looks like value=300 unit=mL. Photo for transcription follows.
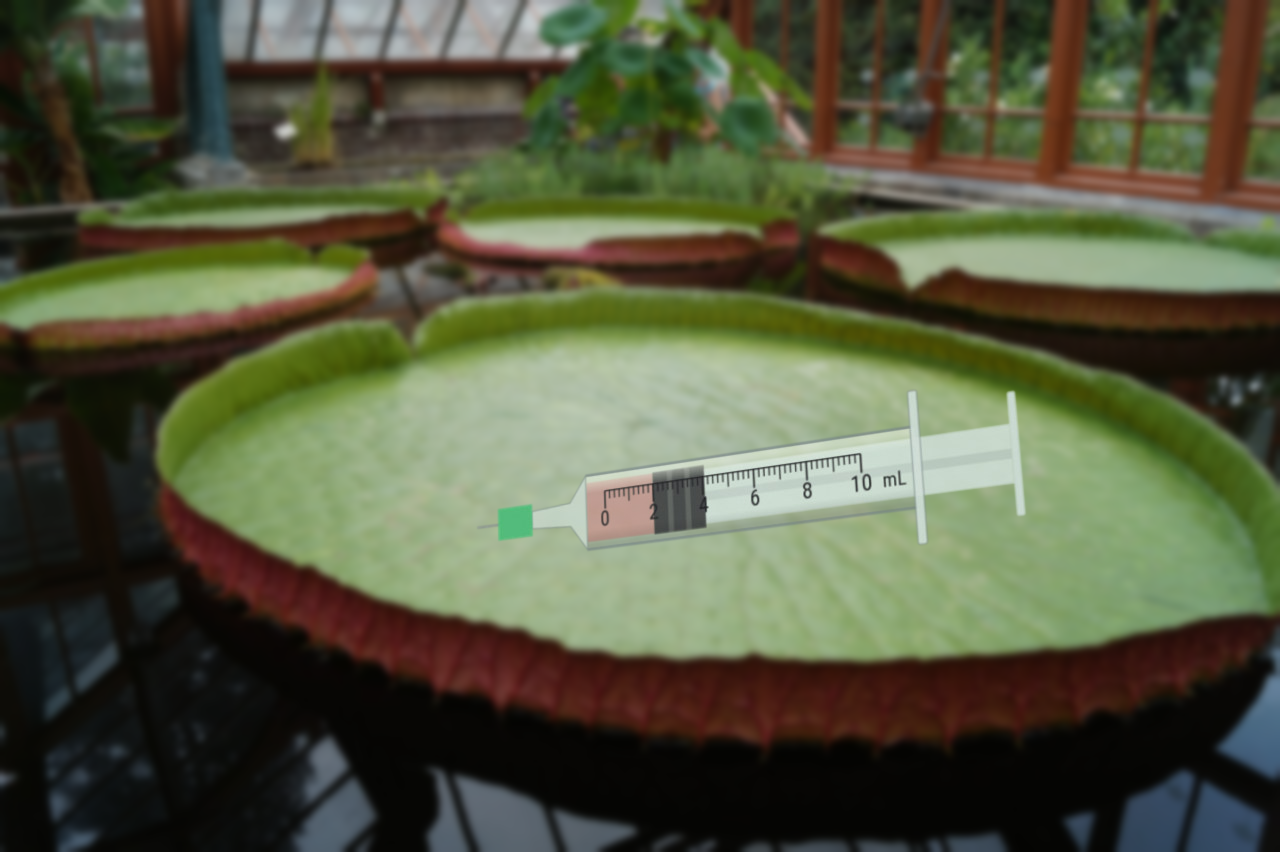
value=2 unit=mL
